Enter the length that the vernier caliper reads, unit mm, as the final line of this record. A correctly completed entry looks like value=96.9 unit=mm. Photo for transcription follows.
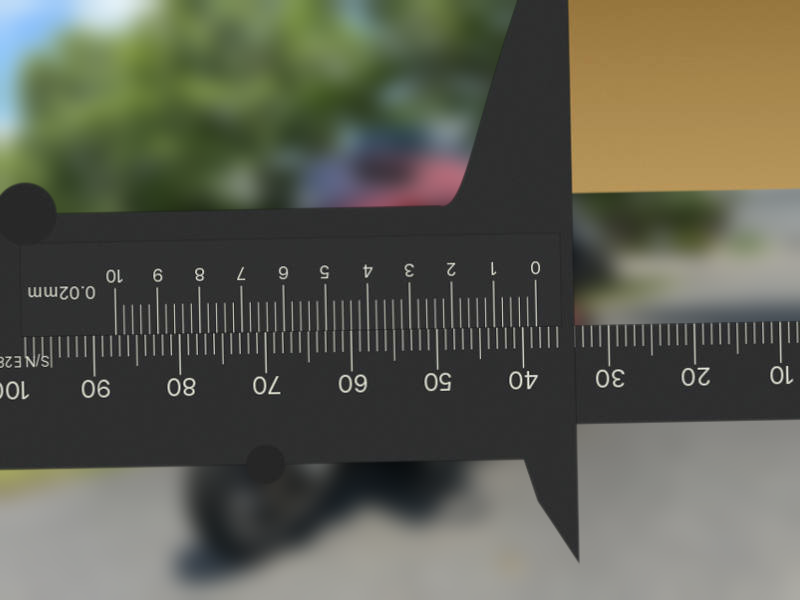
value=38.4 unit=mm
